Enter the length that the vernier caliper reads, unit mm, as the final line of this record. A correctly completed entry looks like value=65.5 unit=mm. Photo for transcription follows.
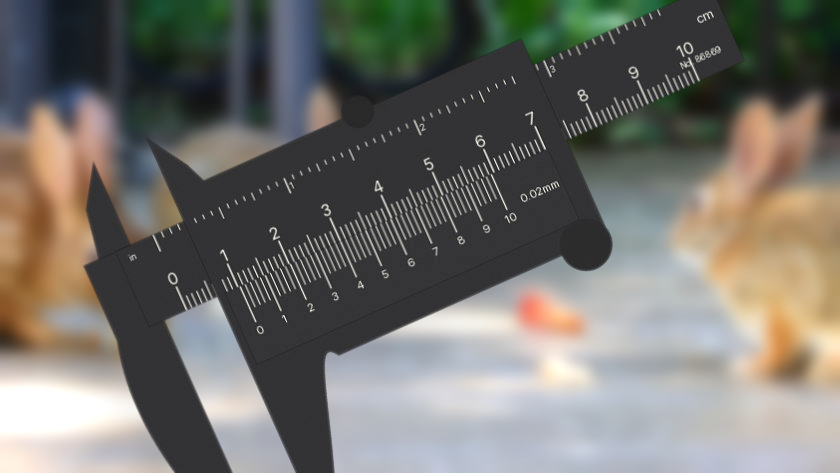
value=10.4 unit=mm
